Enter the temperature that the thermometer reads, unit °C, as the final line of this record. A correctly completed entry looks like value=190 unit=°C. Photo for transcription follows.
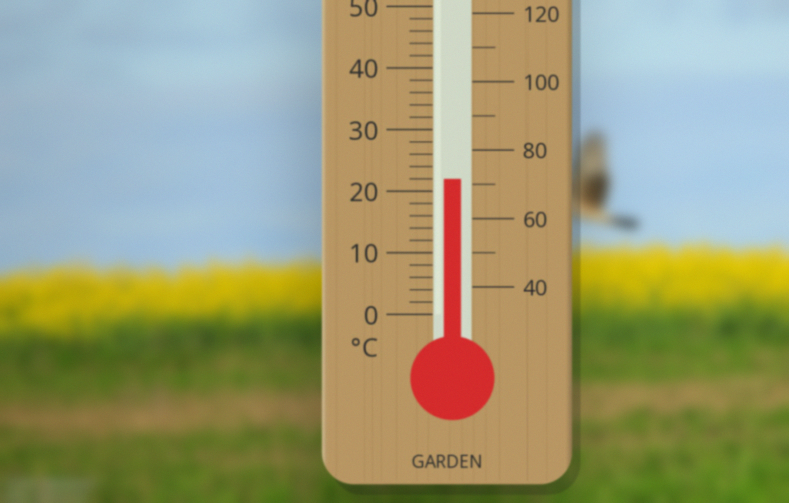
value=22 unit=°C
